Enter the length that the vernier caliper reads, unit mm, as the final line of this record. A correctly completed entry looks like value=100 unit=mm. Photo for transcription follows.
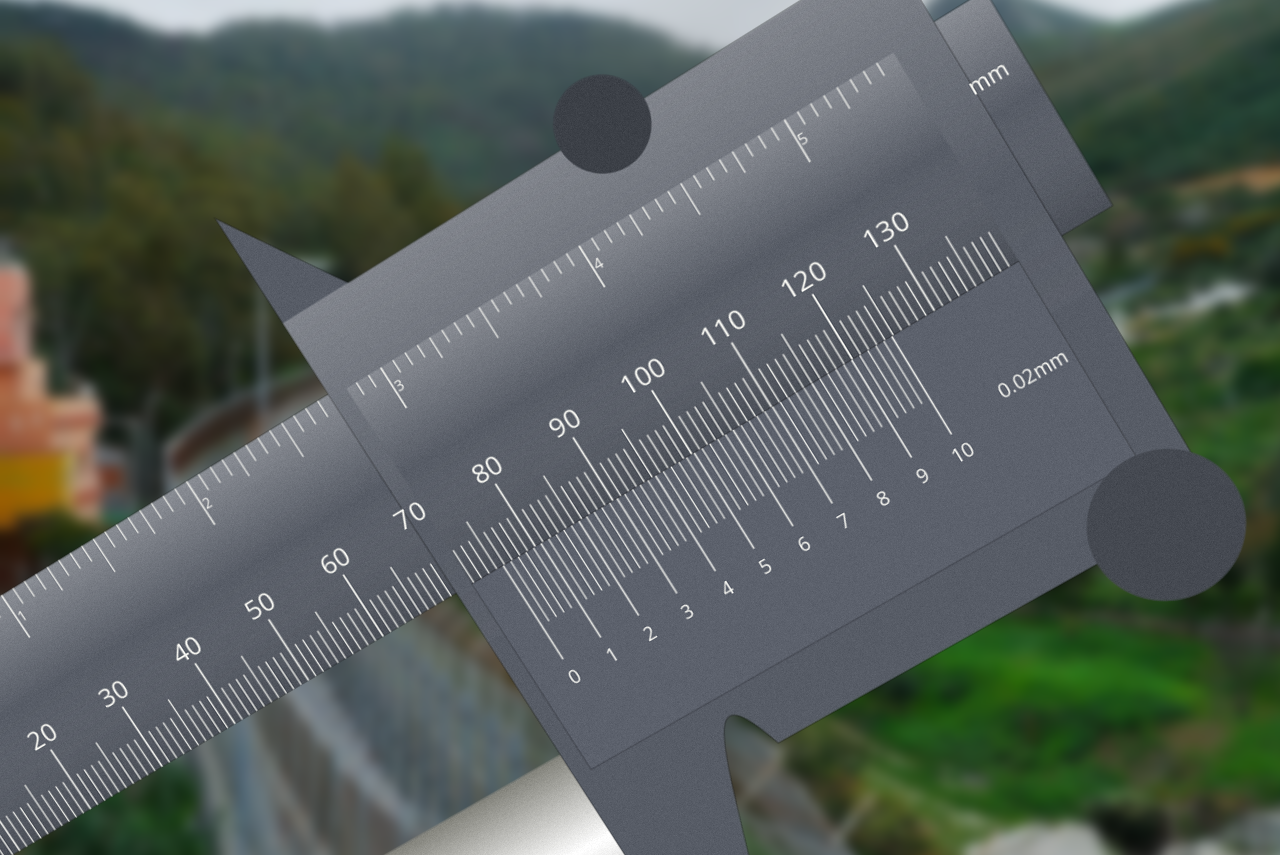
value=75.8 unit=mm
